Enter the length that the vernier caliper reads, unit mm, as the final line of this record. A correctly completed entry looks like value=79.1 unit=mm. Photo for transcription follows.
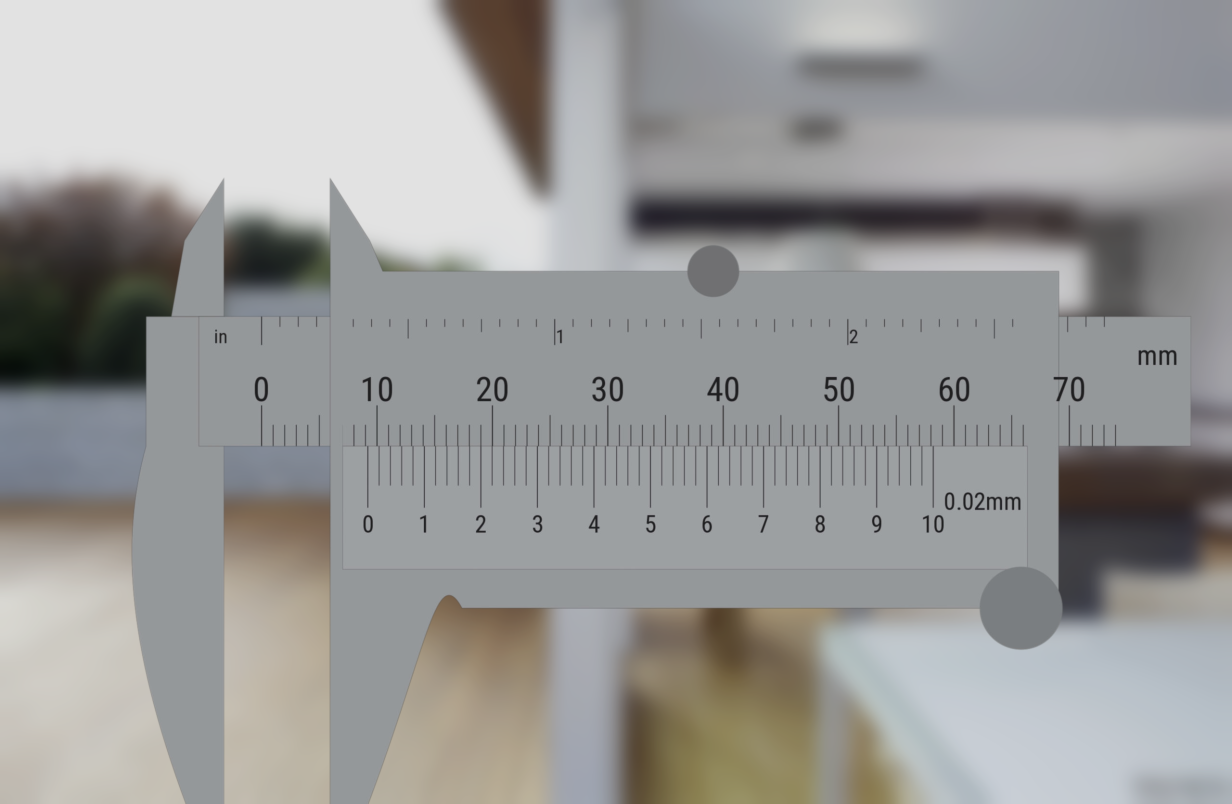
value=9.2 unit=mm
